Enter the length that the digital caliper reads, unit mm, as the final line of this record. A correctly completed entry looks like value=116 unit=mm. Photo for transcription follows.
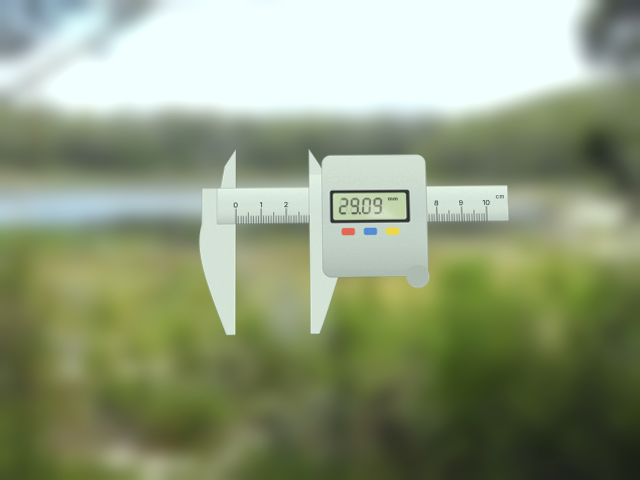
value=29.09 unit=mm
